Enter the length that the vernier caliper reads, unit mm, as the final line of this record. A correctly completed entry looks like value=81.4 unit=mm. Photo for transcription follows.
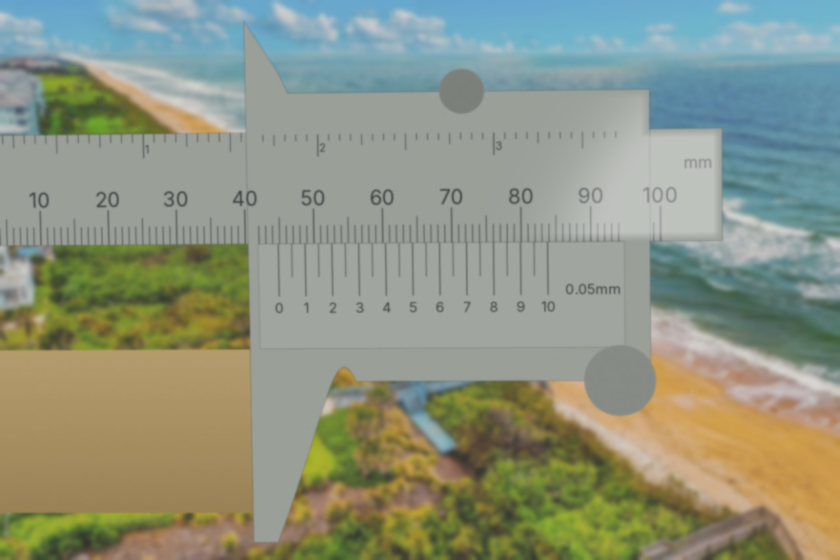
value=44.8 unit=mm
